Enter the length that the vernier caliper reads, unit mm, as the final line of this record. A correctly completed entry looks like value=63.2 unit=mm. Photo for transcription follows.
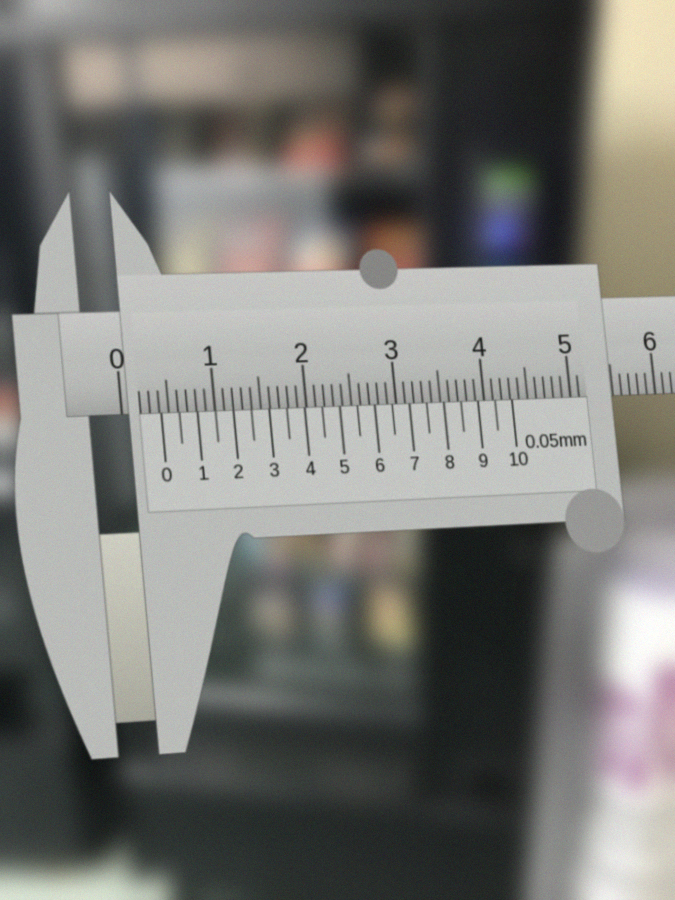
value=4.2 unit=mm
